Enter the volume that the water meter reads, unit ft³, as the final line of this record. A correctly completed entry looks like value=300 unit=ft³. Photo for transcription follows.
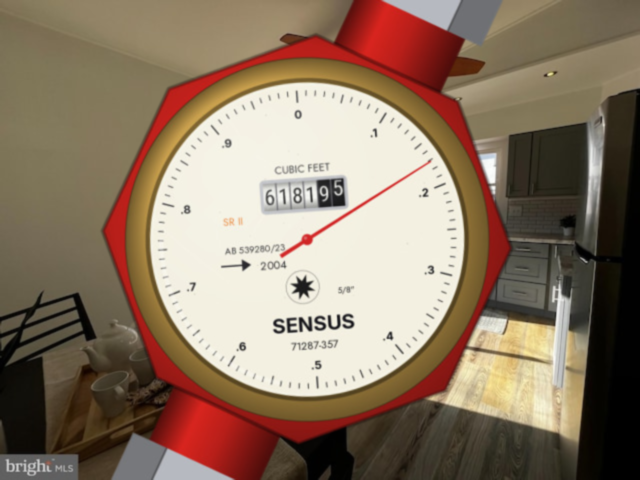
value=618195.17 unit=ft³
